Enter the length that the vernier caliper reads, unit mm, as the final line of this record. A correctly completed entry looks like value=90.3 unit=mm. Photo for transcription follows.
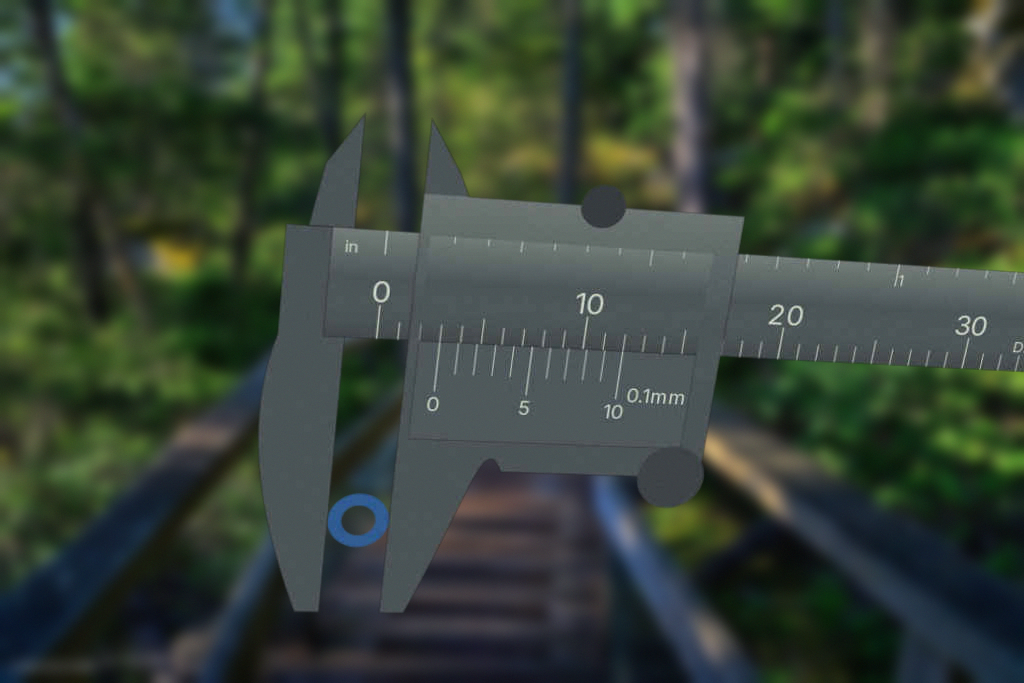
value=3.0 unit=mm
